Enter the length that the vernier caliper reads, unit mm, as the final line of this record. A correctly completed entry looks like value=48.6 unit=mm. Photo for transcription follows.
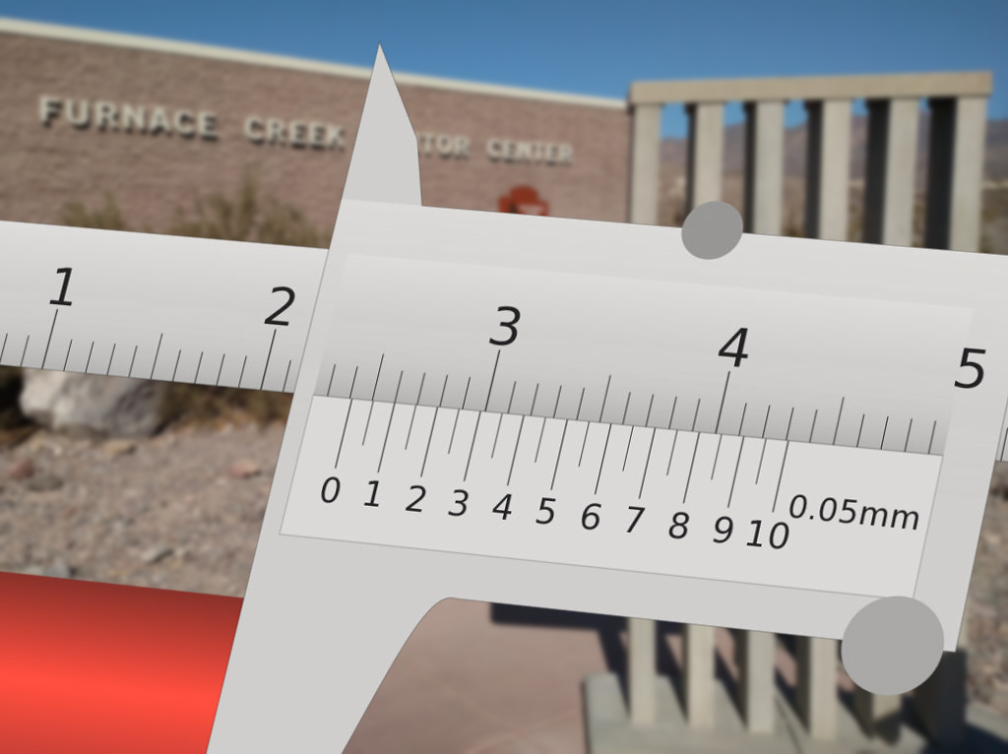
value=24.10 unit=mm
